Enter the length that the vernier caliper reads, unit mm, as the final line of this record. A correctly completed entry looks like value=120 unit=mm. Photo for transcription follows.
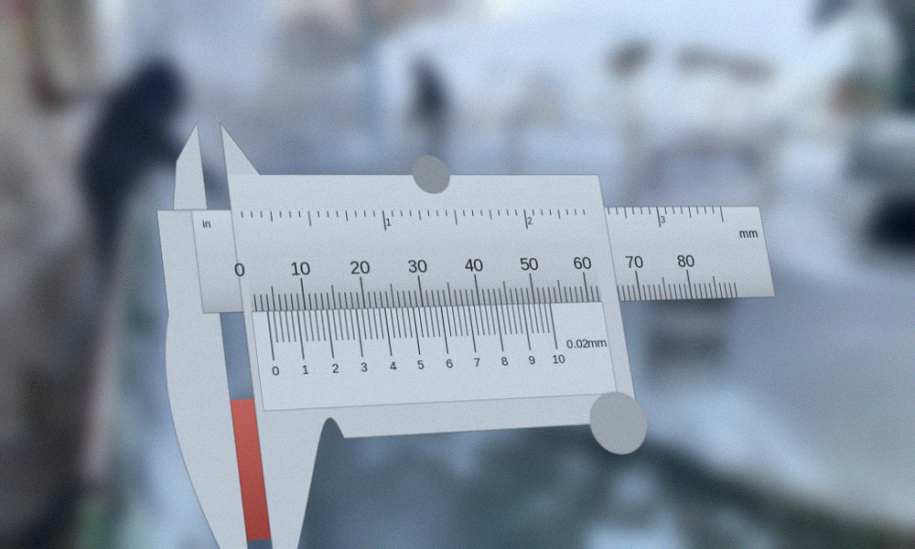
value=3.8 unit=mm
